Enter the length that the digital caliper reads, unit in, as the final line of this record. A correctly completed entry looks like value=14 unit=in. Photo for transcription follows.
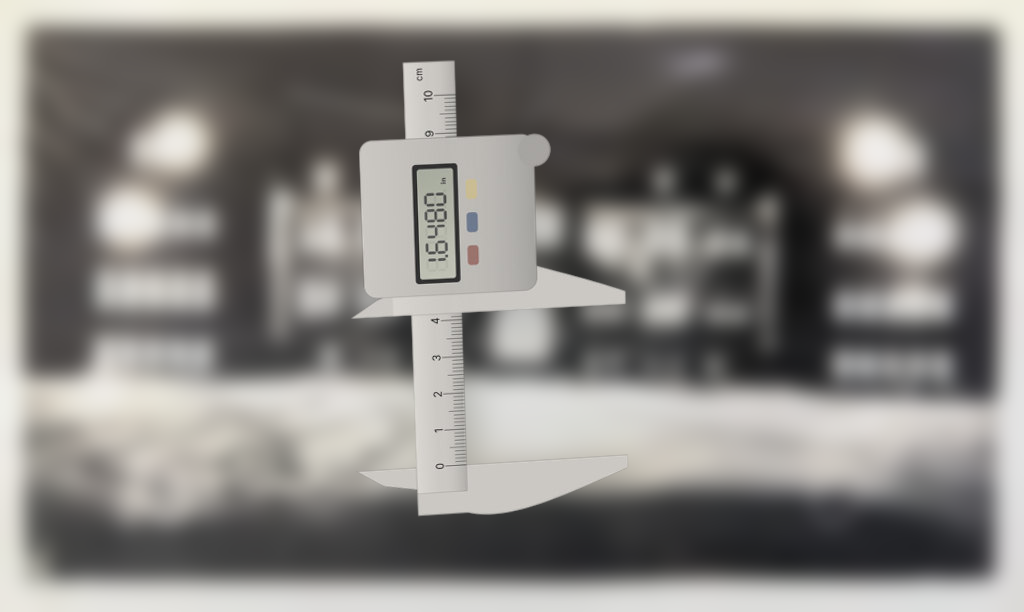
value=1.6480 unit=in
